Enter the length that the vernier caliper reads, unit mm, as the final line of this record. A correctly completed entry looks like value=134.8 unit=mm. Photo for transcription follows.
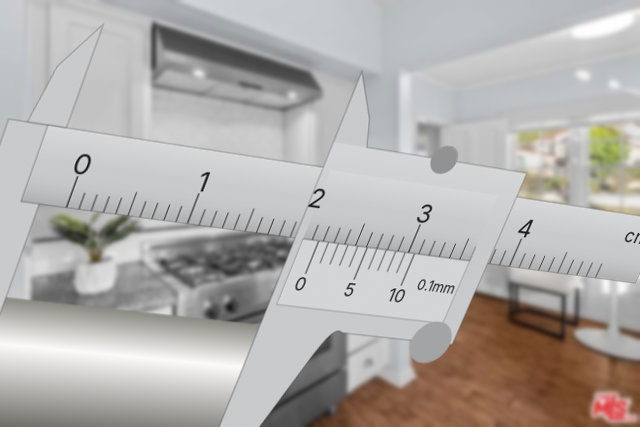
value=21.6 unit=mm
